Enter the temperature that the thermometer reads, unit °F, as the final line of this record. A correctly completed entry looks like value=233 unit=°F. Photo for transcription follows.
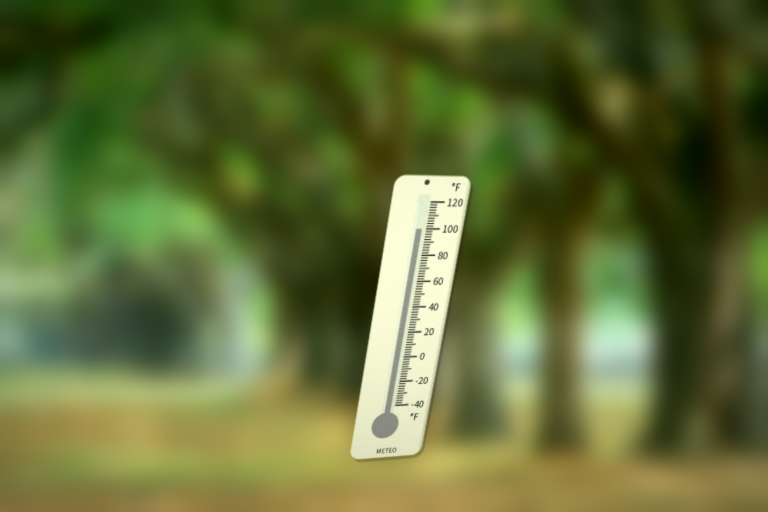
value=100 unit=°F
